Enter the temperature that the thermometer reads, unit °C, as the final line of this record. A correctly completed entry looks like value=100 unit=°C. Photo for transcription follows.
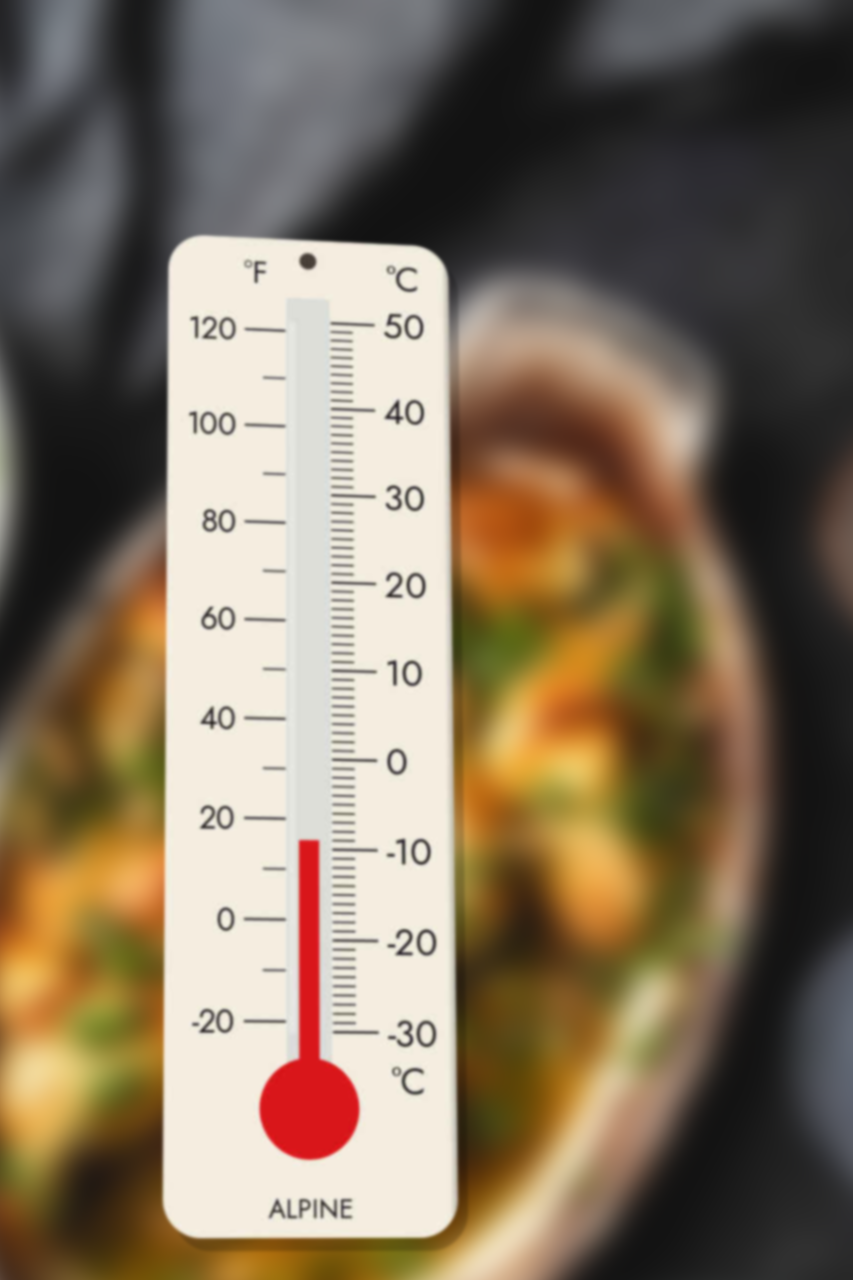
value=-9 unit=°C
